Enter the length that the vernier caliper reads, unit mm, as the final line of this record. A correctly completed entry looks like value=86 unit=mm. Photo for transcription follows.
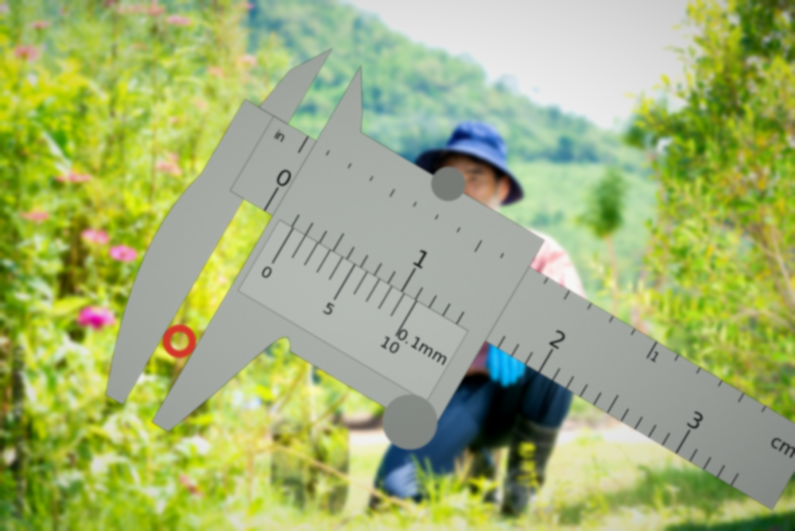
value=2.1 unit=mm
